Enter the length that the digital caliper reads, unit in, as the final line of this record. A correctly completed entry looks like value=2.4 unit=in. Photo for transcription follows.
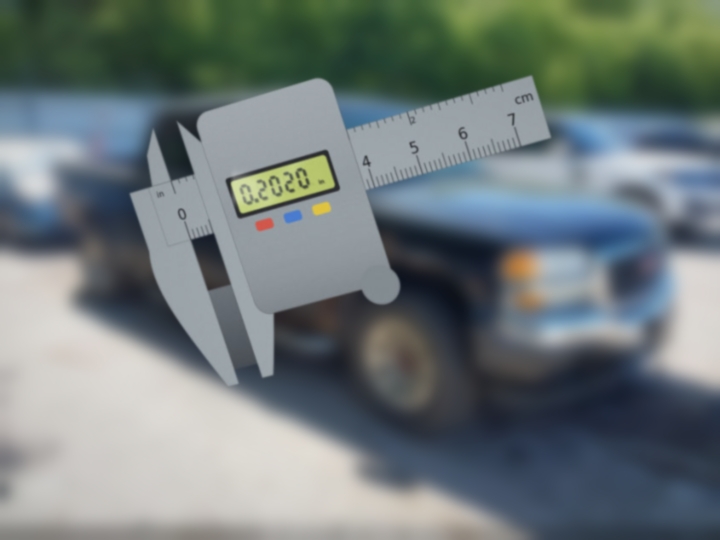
value=0.2020 unit=in
